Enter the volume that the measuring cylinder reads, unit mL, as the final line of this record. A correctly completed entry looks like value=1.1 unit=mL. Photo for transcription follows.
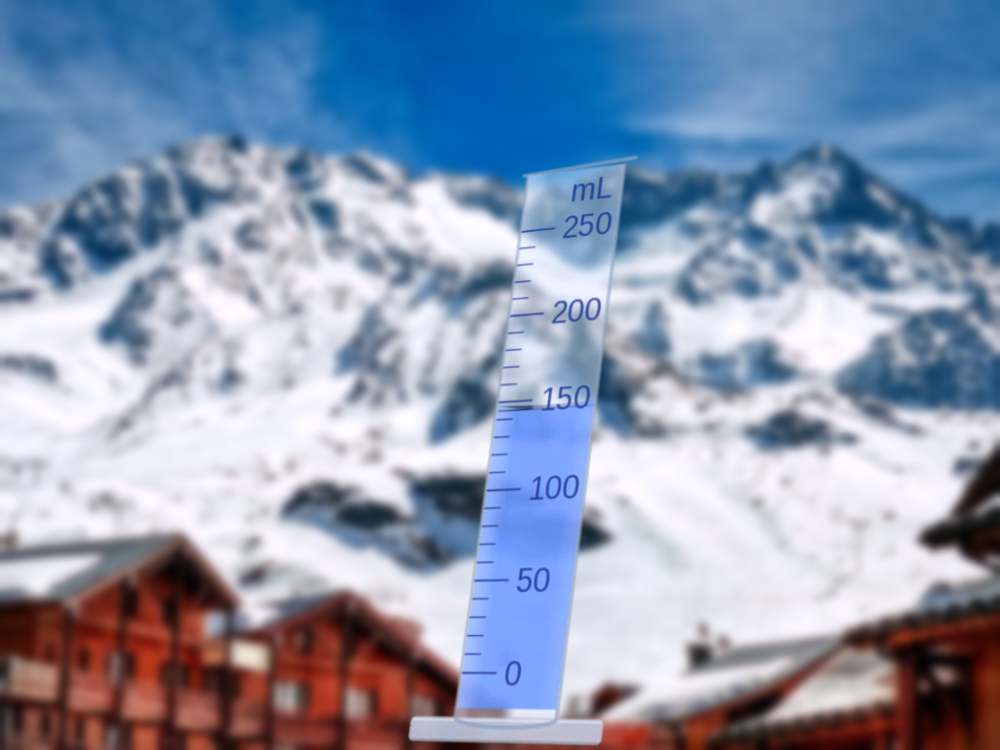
value=145 unit=mL
